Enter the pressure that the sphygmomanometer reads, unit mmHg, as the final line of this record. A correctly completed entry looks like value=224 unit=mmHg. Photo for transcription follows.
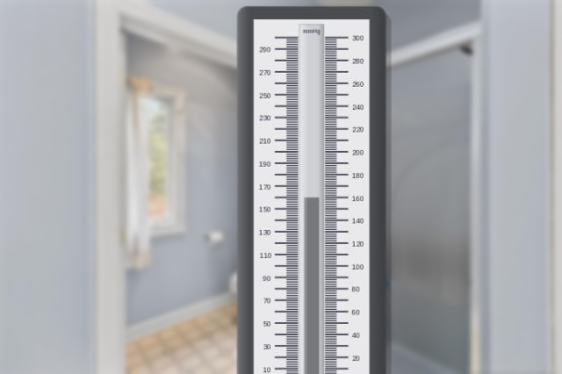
value=160 unit=mmHg
